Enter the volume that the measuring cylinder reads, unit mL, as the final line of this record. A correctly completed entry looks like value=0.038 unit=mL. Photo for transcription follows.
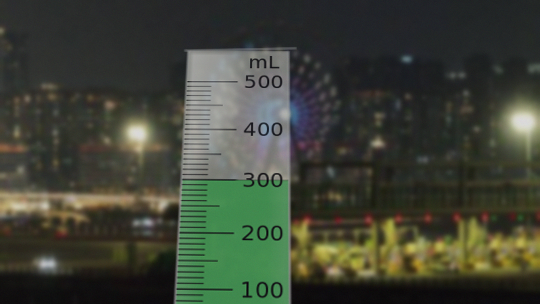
value=300 unit=mL
